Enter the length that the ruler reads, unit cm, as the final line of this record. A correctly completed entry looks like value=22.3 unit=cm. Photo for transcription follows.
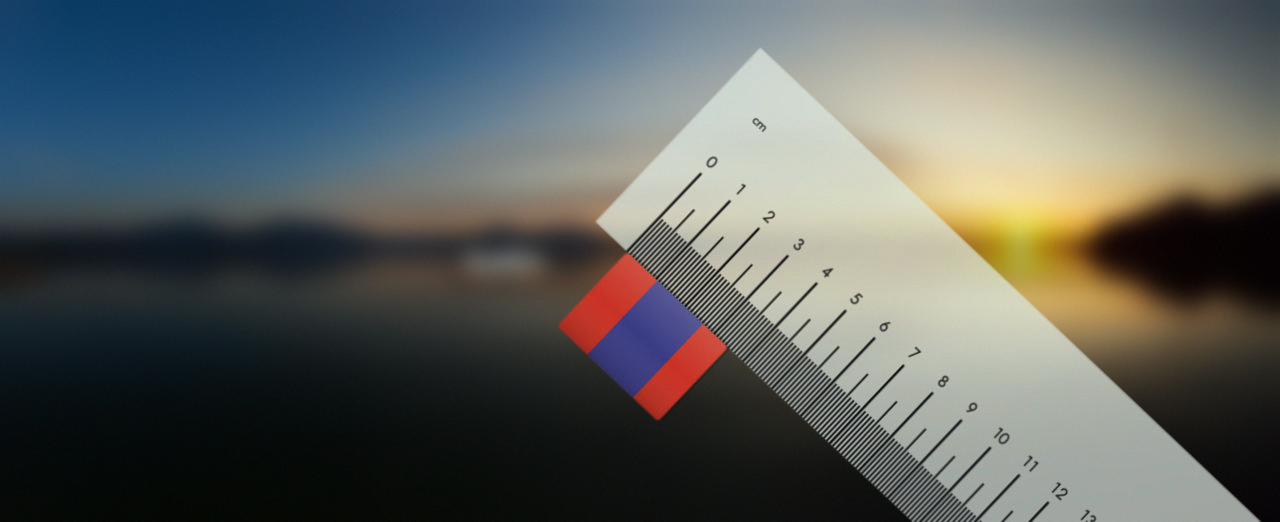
value=3.5 unit=cm
